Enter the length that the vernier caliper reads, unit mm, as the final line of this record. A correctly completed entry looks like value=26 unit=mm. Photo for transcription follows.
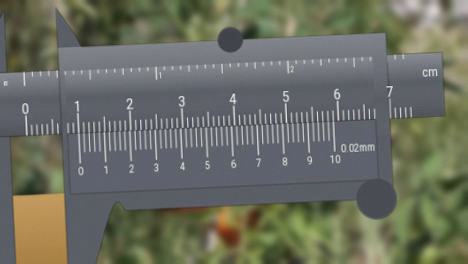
value=10.0 unit=mm
